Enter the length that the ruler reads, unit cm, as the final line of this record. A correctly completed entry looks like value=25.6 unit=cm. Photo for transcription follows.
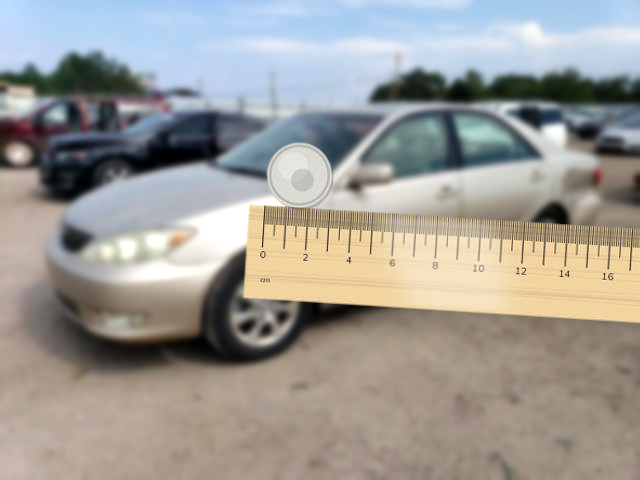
value=3 unit=cm
